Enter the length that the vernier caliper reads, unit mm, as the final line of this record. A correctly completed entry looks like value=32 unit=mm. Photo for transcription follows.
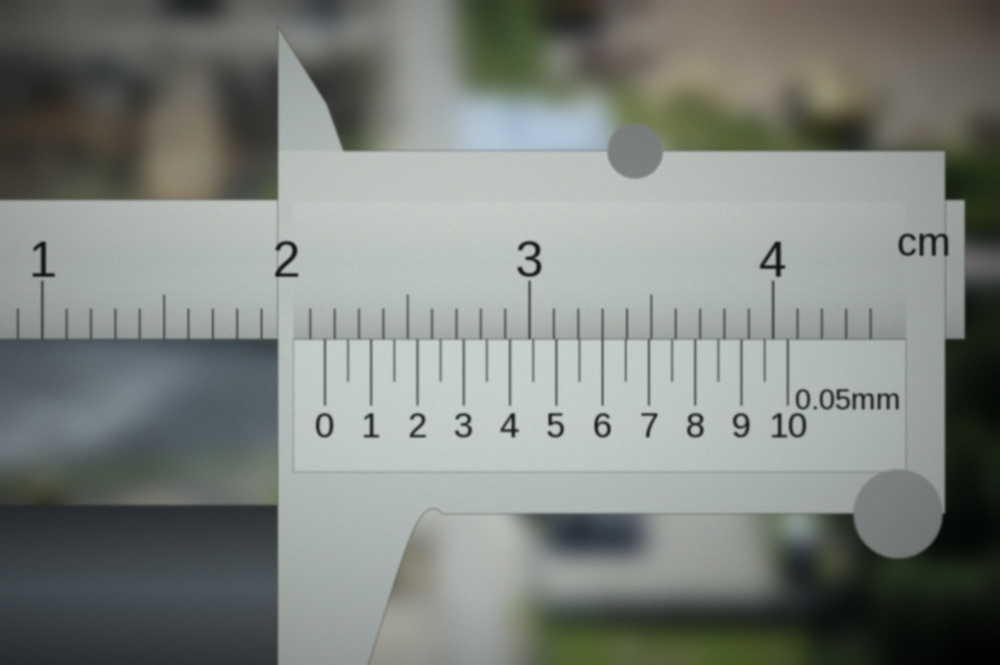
value=21.6 unit=mm
